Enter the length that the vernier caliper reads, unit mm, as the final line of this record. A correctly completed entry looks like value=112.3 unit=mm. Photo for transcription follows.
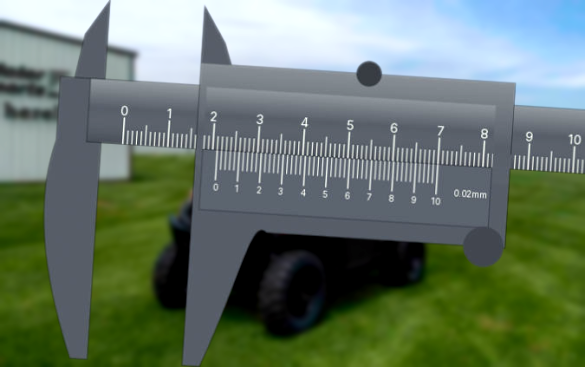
value=21.0 unit=mm
